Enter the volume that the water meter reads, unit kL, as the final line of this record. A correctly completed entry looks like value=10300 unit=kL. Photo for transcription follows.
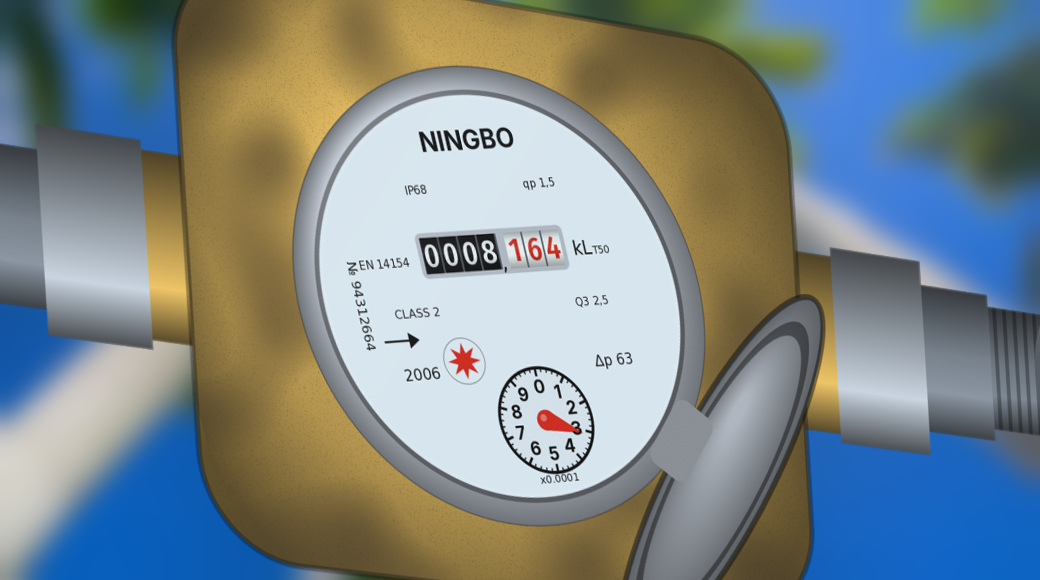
value=8.1643 unit=kL
